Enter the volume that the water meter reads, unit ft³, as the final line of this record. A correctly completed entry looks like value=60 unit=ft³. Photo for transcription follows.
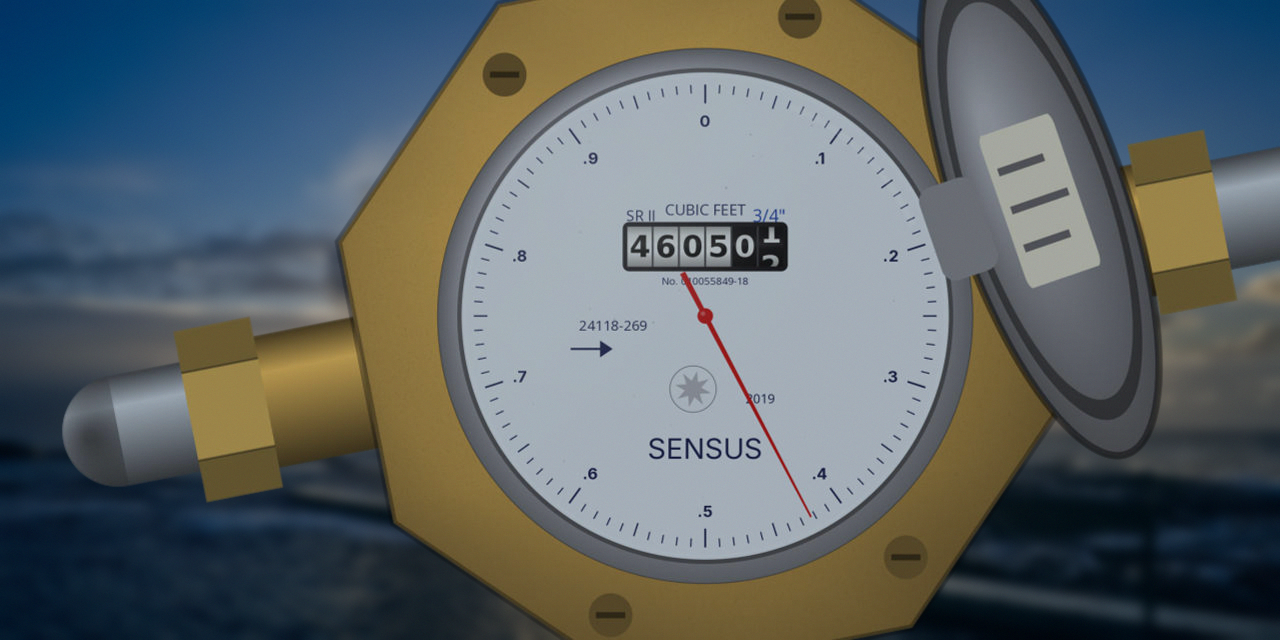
value=460501.42 unit=ft³
